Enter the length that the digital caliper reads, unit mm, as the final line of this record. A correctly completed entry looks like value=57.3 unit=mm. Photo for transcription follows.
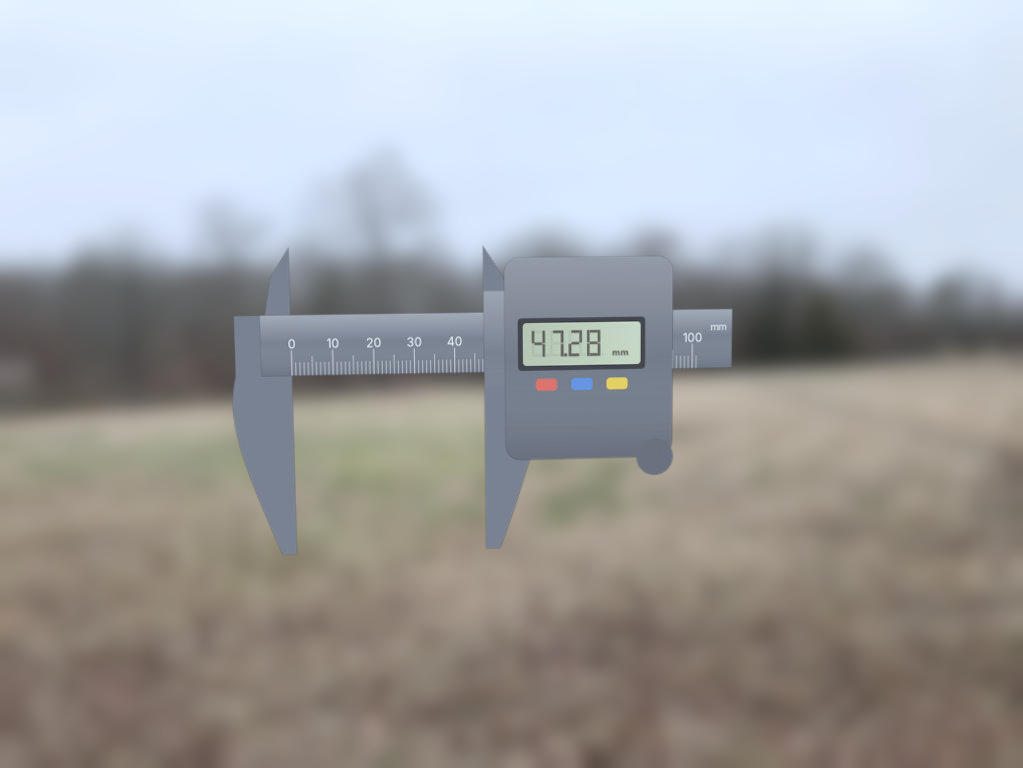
value=47.28 unit=mm
